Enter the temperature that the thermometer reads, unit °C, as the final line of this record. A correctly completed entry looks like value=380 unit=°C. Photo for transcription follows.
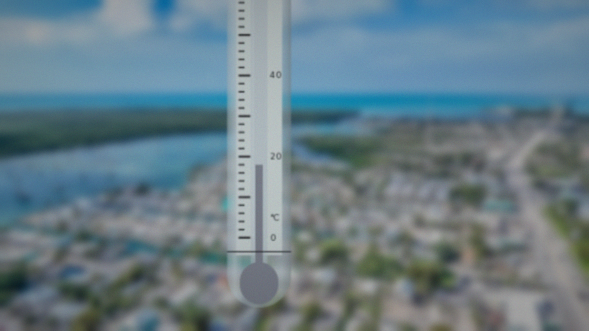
value=18 unit=°C
